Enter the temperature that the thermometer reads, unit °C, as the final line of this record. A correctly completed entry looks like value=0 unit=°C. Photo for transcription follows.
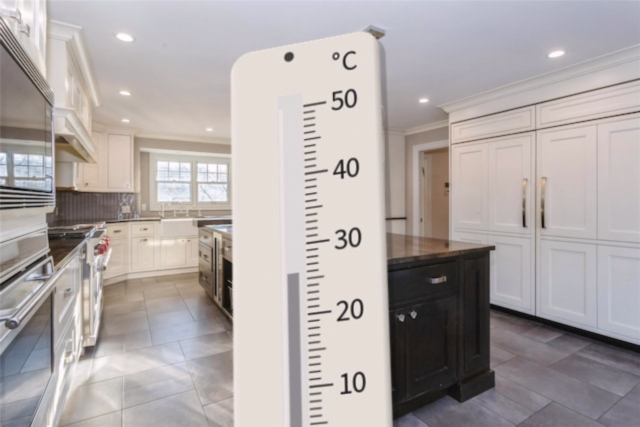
value=26 unit=°C
